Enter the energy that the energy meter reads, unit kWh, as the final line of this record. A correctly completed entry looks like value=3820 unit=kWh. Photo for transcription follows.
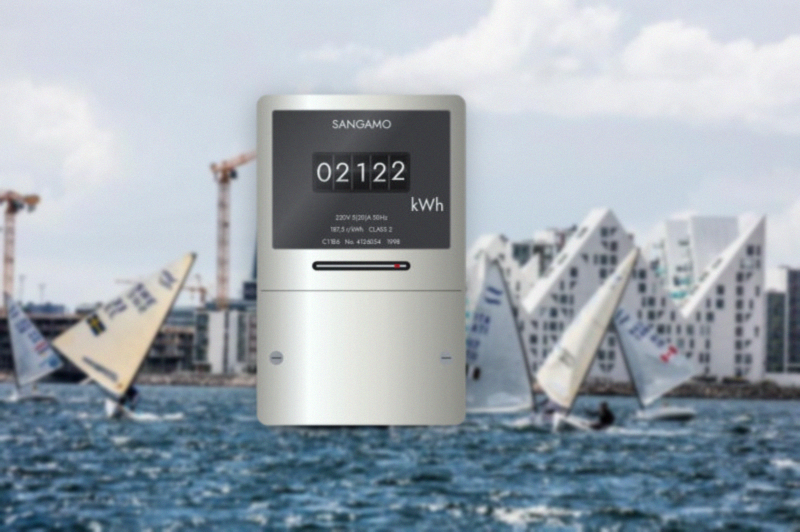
value=2122 unit=kWh
